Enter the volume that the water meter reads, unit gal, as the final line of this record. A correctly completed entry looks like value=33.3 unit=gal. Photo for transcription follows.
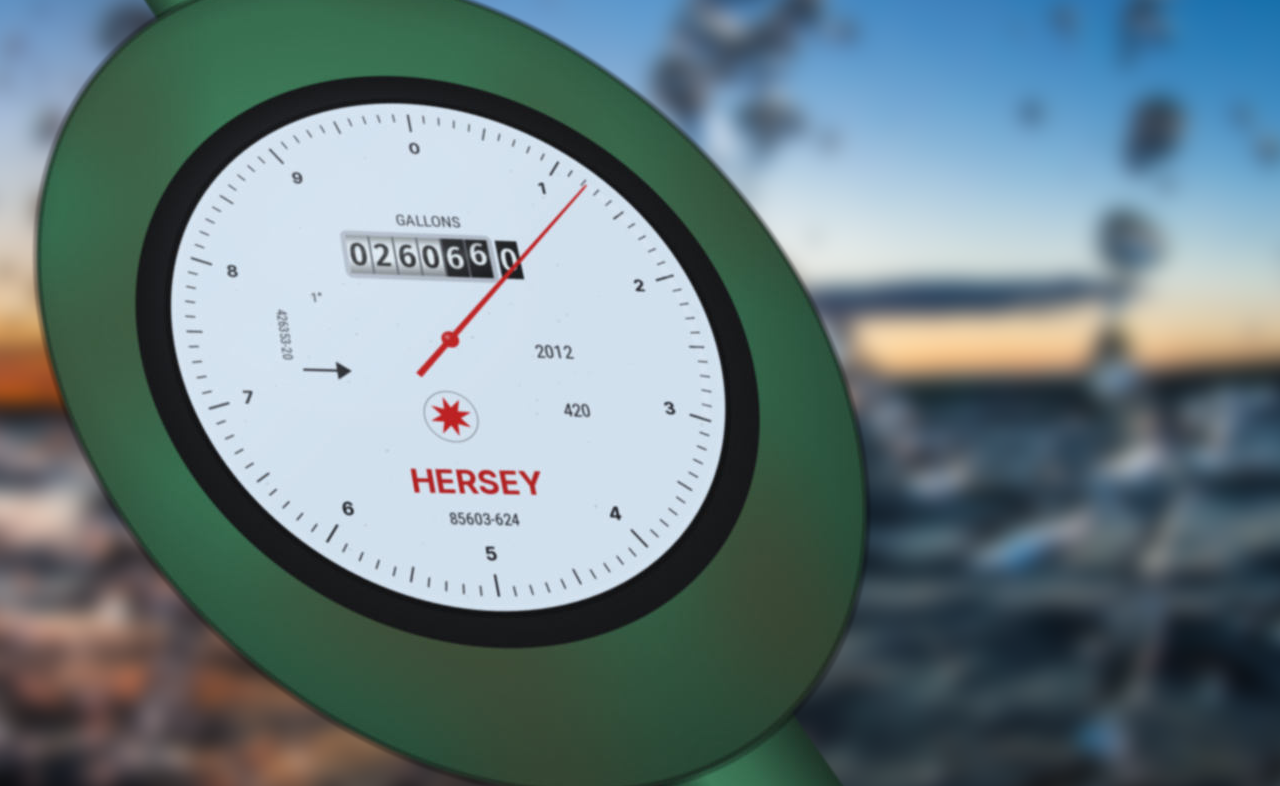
value=260661.2 unit=gal
